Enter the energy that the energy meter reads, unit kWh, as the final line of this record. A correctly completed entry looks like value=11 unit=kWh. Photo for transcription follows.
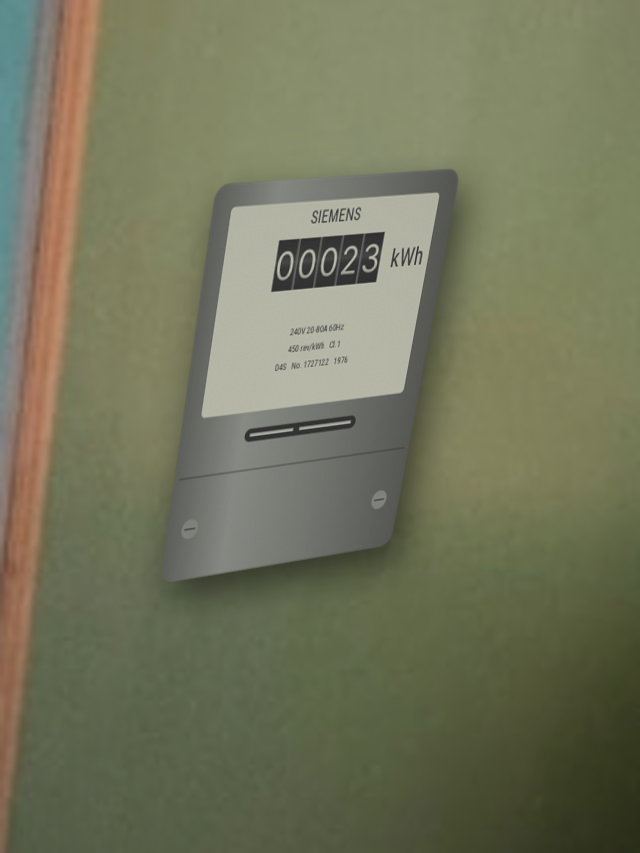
value=23 unit=kWh
